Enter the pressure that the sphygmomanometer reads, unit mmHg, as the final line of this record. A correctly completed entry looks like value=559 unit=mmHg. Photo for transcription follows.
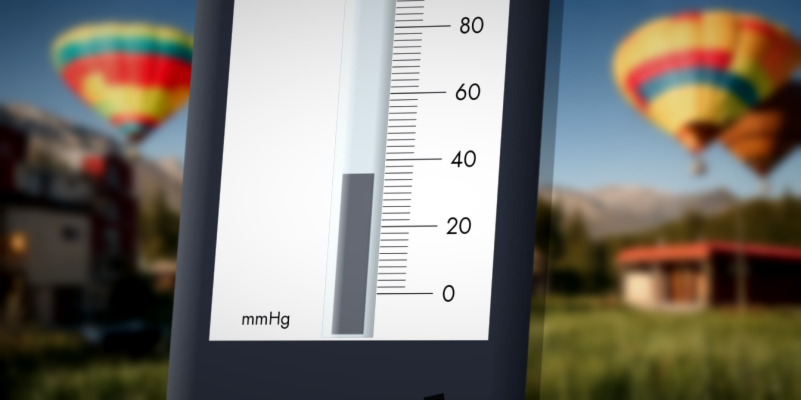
value=36 unit=mmHg
